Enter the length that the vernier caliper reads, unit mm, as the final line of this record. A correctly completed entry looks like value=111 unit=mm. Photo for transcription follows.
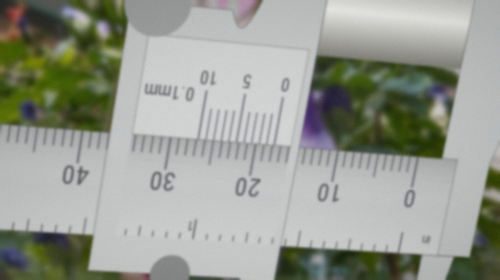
value=17.8 unit=mm
